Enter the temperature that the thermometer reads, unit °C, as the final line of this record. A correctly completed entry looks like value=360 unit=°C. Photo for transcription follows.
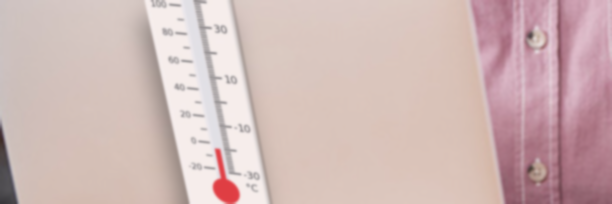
value=-20 unit=°C
